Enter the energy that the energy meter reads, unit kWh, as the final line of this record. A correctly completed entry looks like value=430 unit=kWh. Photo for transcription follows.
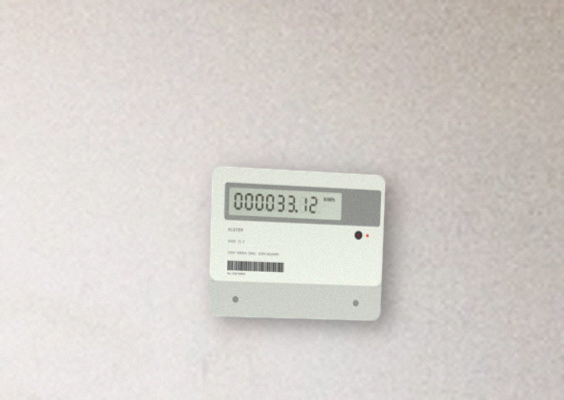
value=33.12 unit=kWh
